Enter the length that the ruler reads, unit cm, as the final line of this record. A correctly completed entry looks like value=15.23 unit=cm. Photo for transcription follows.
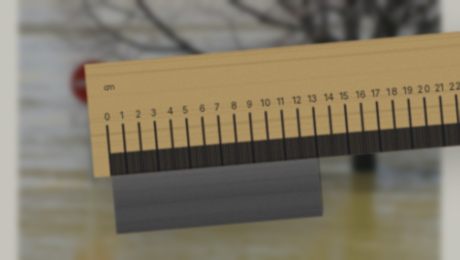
value=13 unit=cm
